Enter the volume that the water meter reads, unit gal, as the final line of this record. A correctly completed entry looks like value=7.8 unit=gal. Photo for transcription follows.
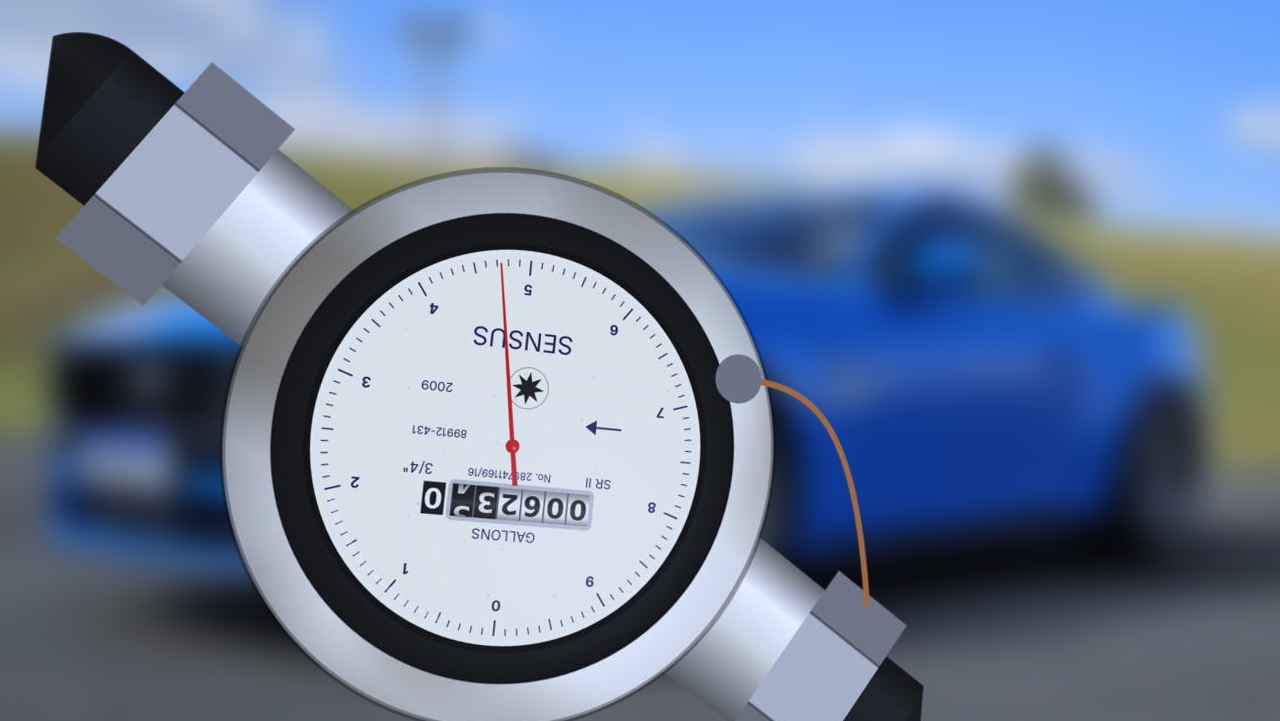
value=62334.7 unit=gal
